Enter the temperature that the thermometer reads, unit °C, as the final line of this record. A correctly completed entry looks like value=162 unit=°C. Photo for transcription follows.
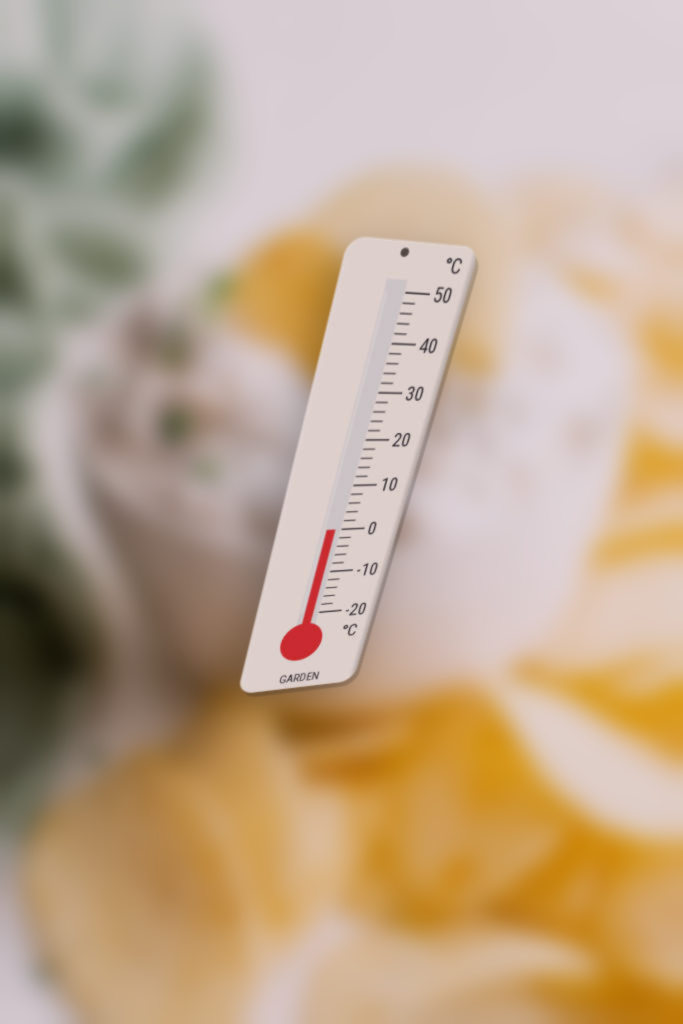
value=0 unit=°C
